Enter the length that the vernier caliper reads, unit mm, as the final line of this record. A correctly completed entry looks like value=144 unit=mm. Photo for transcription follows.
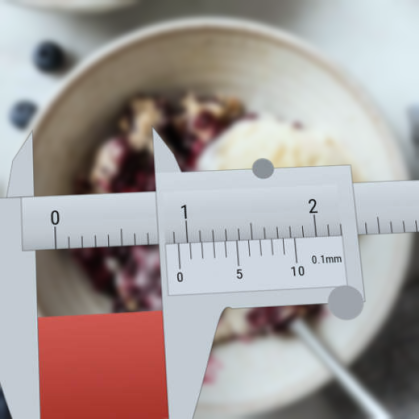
value=9.3 unit=mm
